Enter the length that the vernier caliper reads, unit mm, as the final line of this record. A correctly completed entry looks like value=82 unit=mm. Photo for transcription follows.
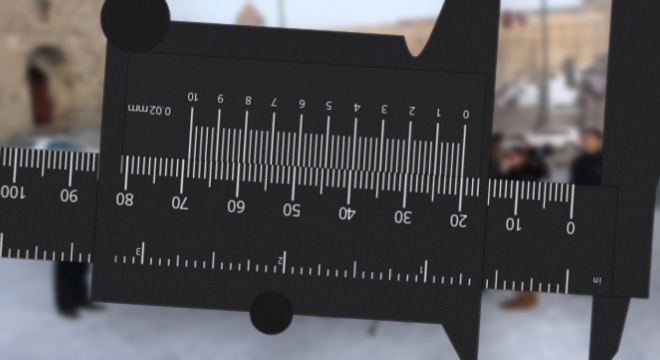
value=20.0 unit=mm
